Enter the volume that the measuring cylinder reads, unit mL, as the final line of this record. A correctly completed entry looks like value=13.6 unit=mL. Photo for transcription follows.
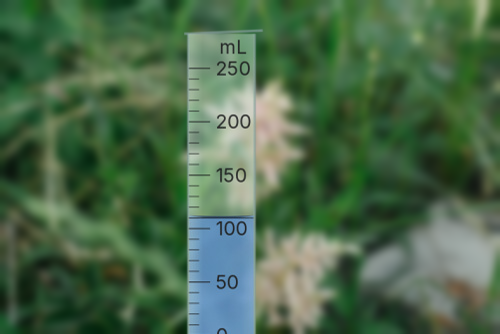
value=110 unit=mL
